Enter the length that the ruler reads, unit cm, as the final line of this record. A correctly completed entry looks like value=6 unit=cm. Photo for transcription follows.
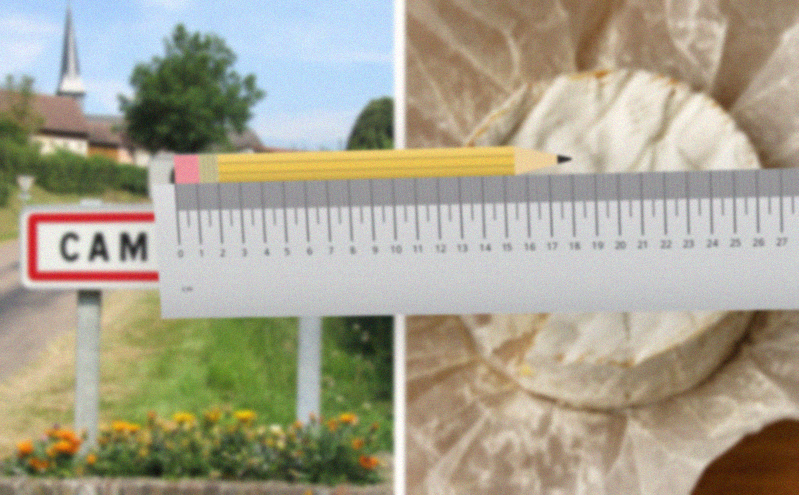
value=18 unit=cm
